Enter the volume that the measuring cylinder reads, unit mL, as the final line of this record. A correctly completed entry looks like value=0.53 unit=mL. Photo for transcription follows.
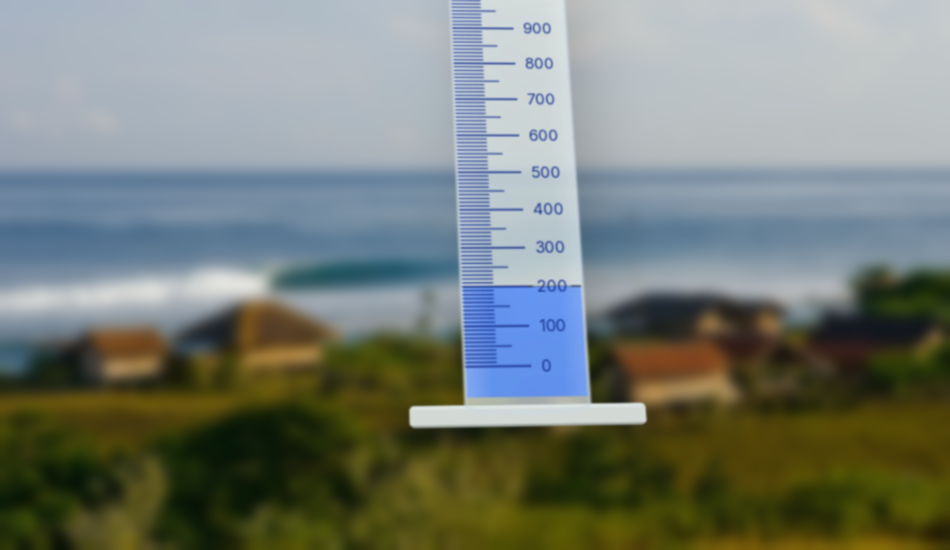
value=200 unit=mL
